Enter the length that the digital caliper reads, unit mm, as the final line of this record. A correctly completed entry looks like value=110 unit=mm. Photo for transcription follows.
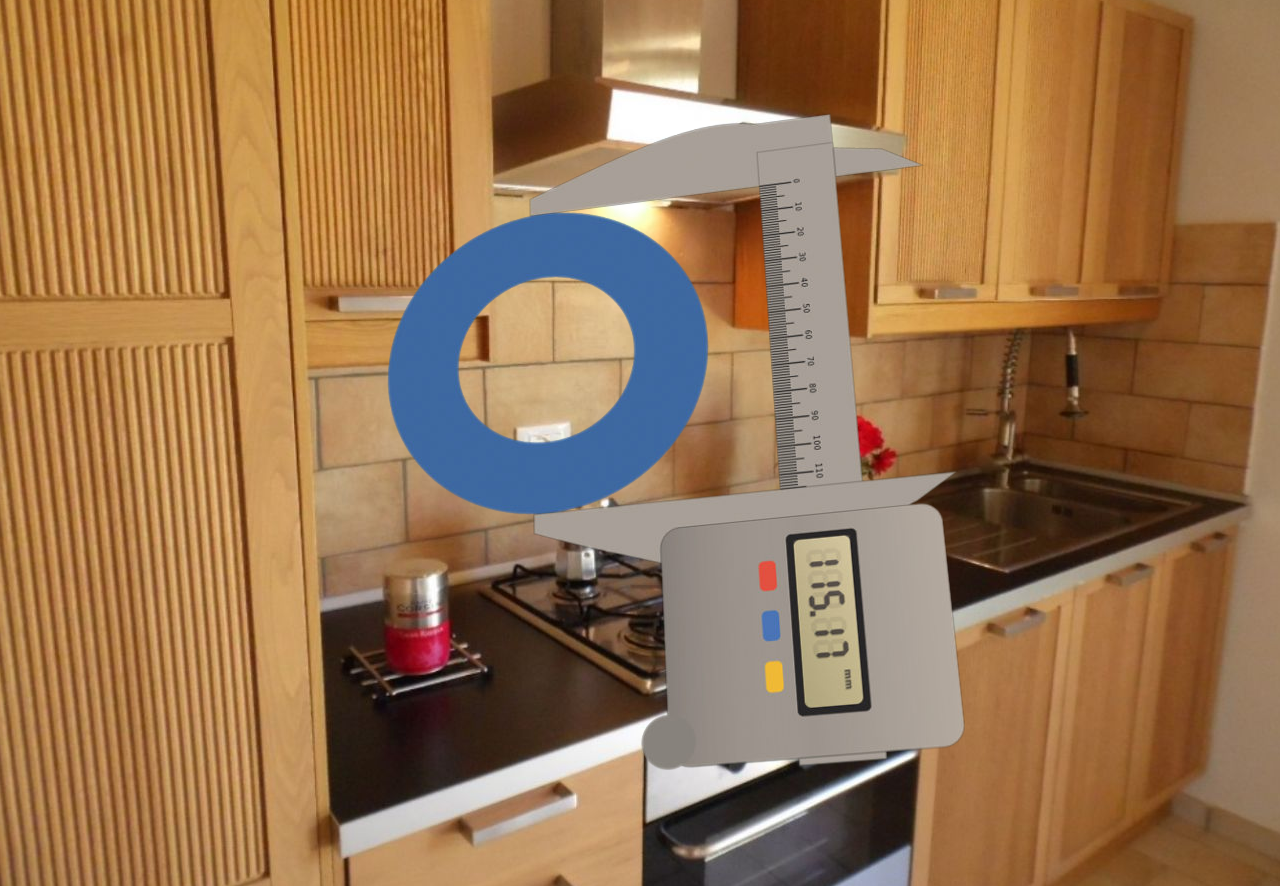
value=115.17 unit=mm
